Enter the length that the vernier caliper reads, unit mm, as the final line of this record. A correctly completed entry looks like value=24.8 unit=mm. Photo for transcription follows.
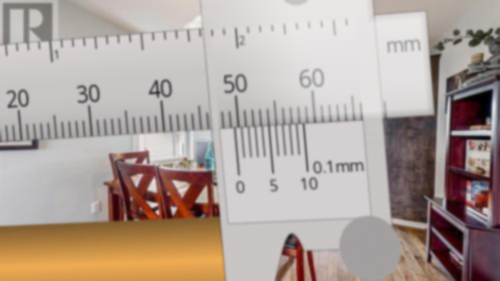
value=49.5 unit=mm
